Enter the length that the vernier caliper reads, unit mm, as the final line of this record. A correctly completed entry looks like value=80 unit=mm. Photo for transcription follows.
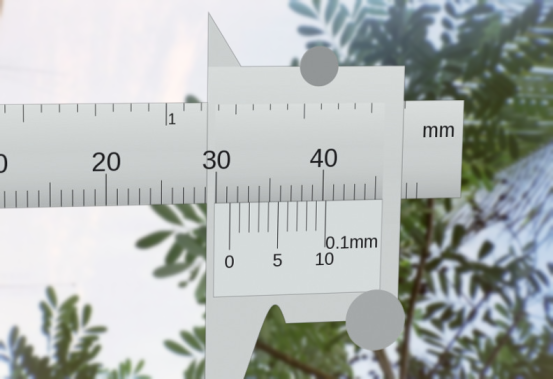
value=31.3 unit=mm
